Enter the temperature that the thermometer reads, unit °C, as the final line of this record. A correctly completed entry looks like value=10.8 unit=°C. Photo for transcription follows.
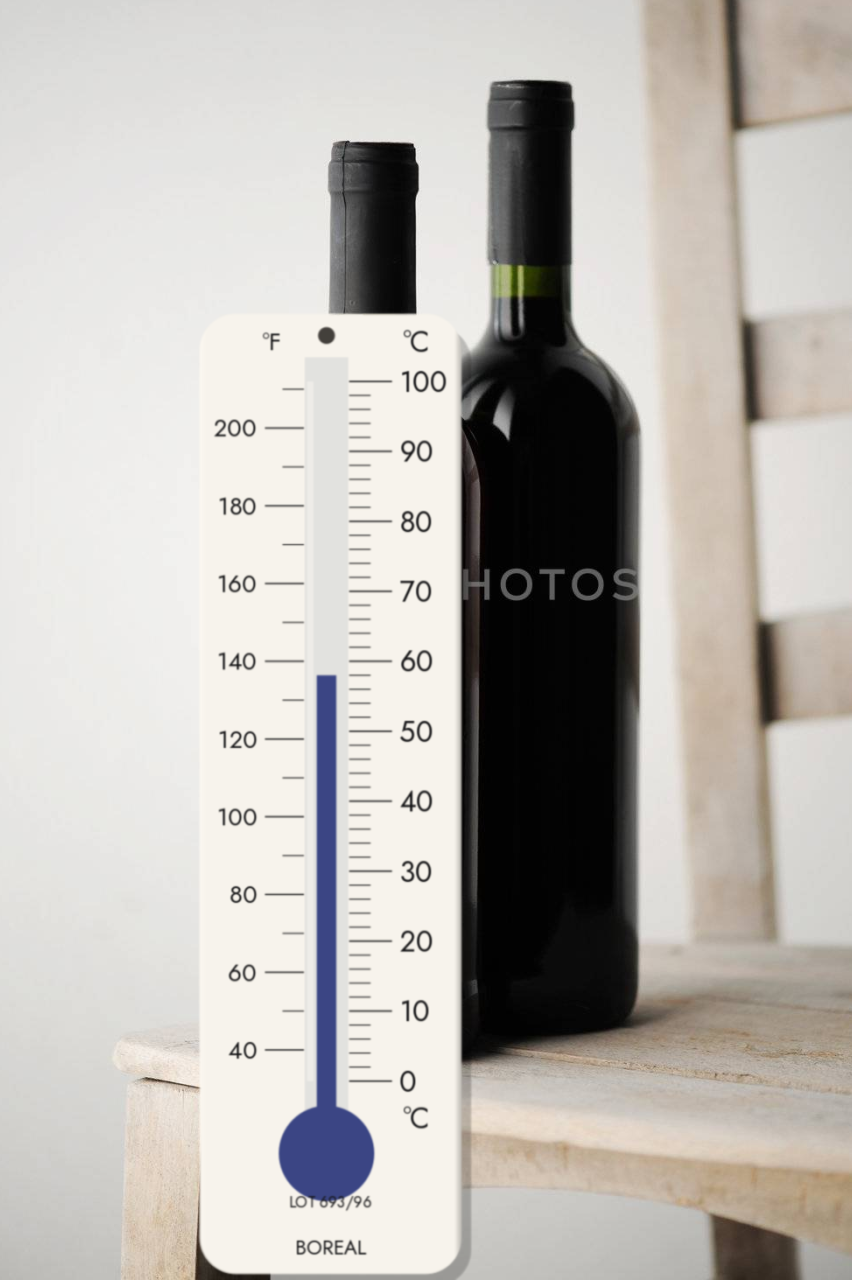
value=58 unit=°C
